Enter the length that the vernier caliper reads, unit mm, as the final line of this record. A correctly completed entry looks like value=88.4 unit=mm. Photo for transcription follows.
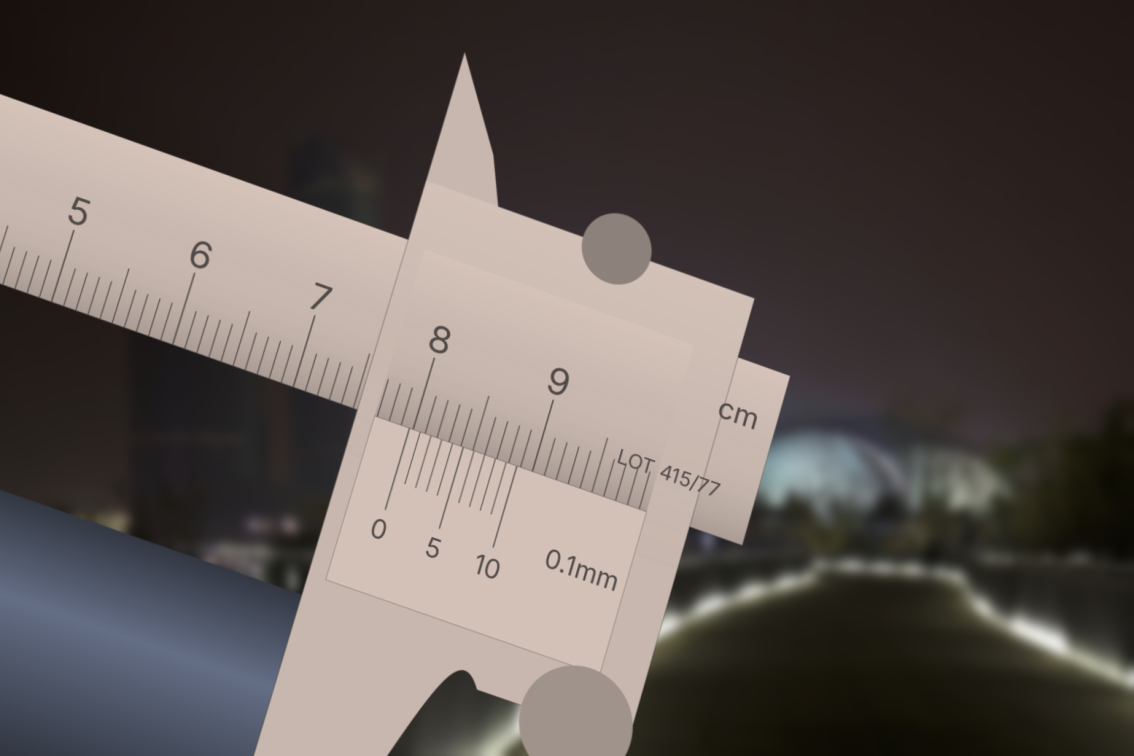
value=79.7 unit=mm
